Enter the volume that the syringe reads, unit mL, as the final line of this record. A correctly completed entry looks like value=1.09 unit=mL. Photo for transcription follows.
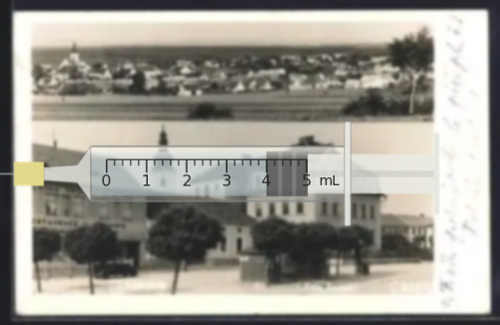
value=4 unit=mL
